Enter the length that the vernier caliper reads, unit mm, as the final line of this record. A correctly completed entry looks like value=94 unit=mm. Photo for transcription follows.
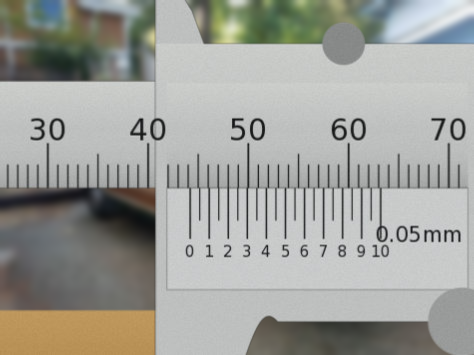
value=44.2 unit=mm
